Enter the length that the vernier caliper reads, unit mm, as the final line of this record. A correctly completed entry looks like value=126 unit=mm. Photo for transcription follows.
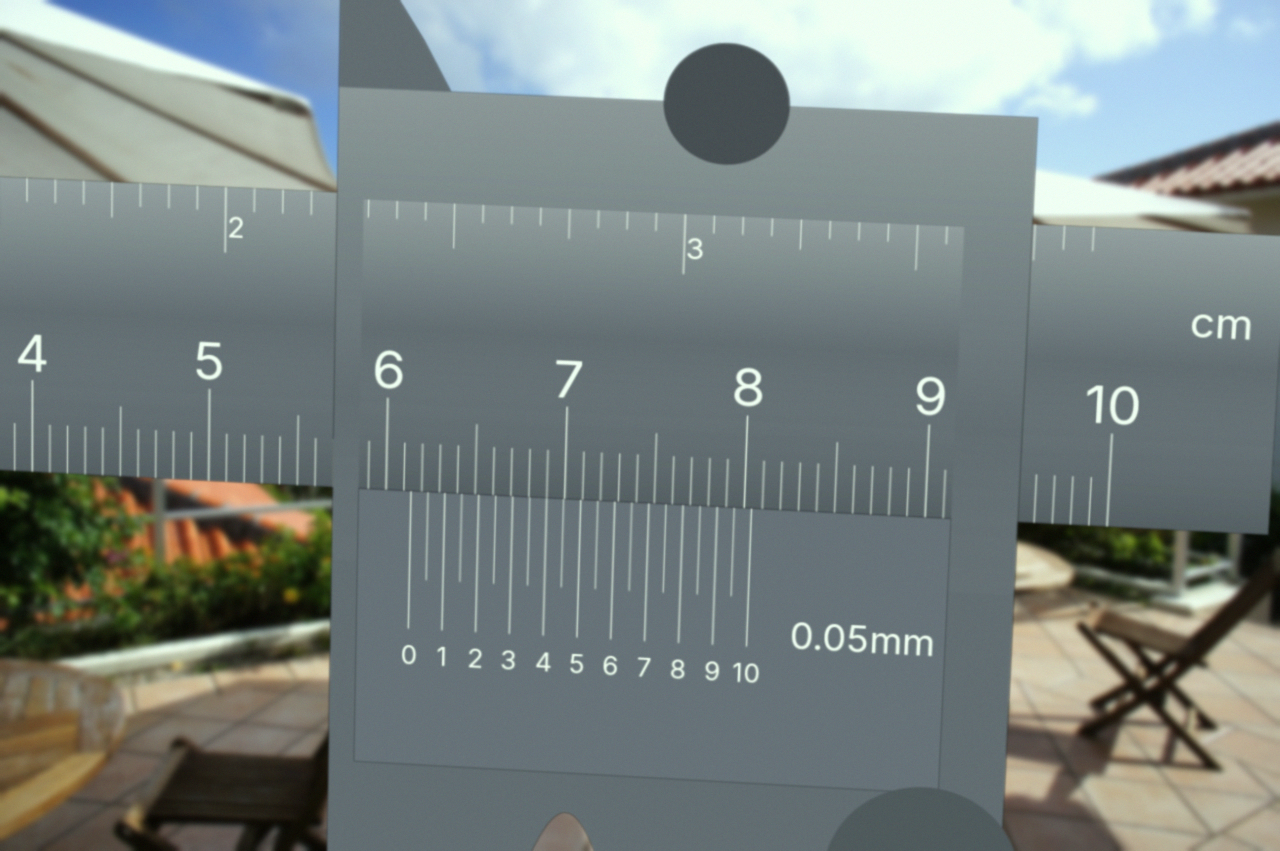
value=61.4 unit=mm
